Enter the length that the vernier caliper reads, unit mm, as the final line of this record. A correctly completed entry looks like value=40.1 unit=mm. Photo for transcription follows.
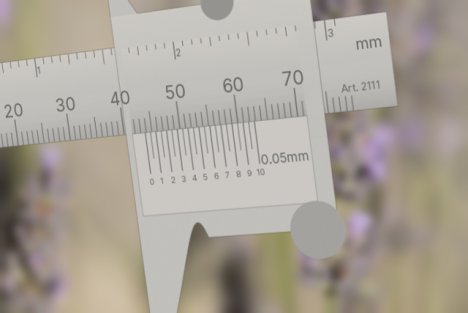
value=43.8 unit=mm
